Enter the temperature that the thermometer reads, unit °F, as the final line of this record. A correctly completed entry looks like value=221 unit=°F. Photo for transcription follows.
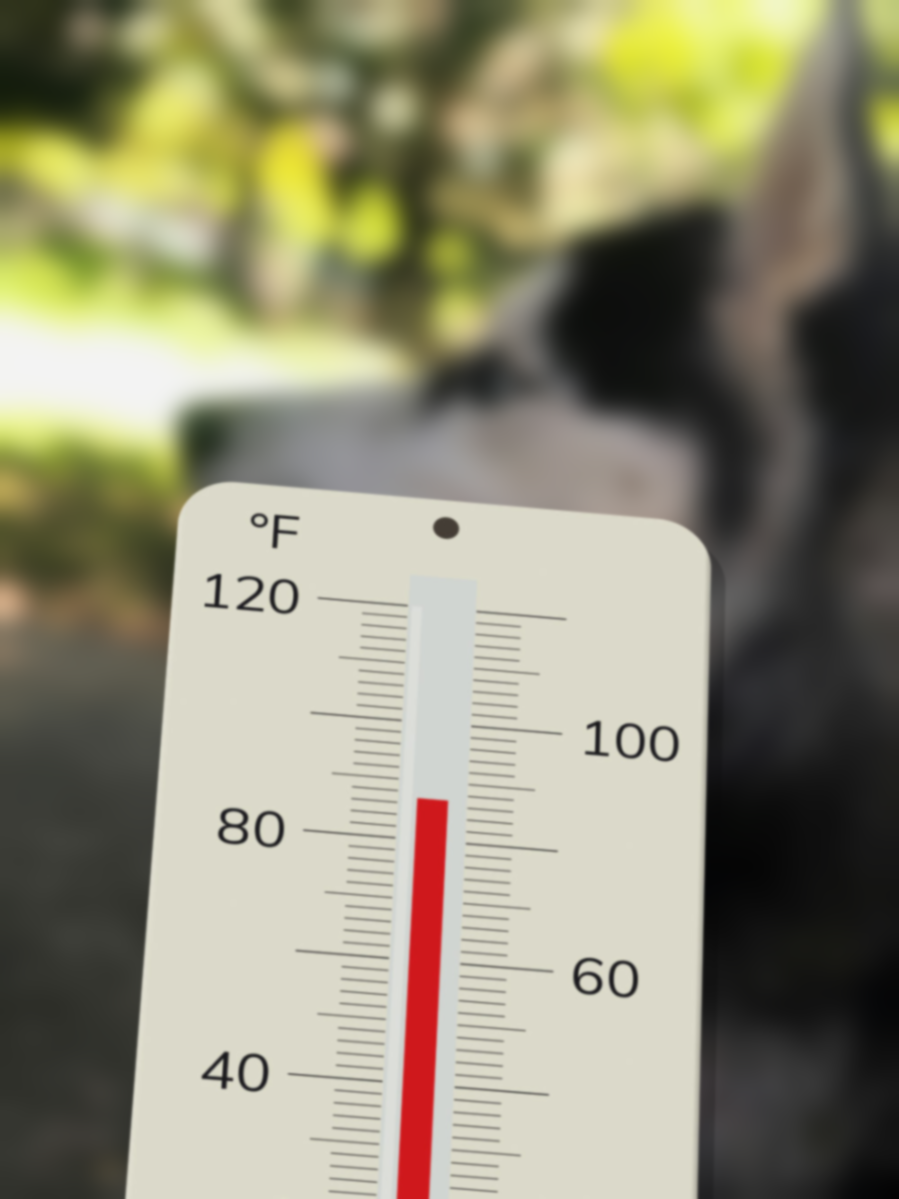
value=87 unit=°F
